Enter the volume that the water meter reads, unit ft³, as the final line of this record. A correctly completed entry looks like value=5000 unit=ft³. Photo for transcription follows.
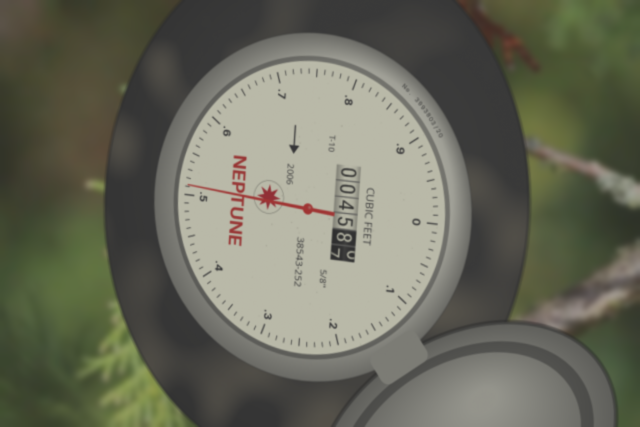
value=4586.51 unit=ft³
